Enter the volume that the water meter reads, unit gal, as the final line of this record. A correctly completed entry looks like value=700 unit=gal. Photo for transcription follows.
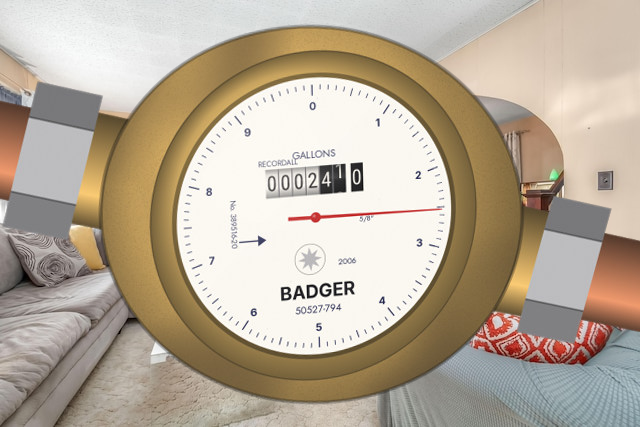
value=2412.5 unit=gal
